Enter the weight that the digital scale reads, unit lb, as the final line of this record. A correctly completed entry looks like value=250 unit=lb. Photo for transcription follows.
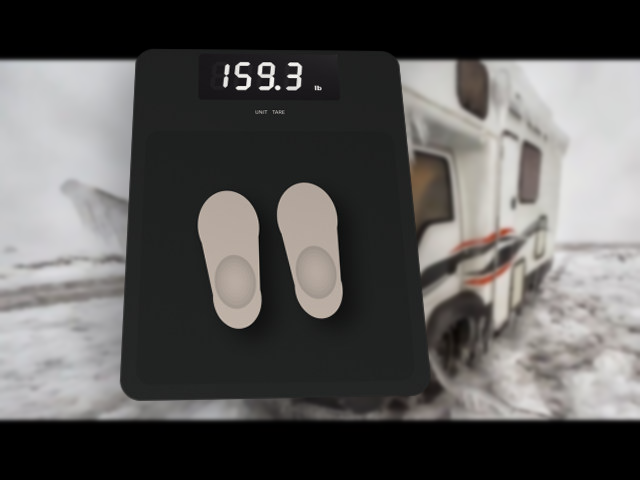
value=159.3 unit=lb
